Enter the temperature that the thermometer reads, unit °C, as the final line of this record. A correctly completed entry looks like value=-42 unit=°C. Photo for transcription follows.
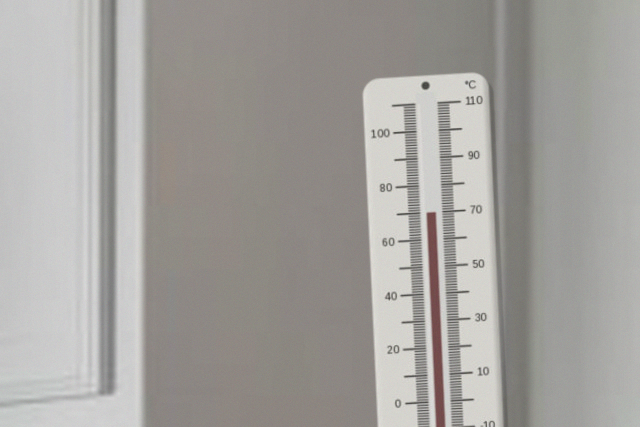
value=70 unit=°C
